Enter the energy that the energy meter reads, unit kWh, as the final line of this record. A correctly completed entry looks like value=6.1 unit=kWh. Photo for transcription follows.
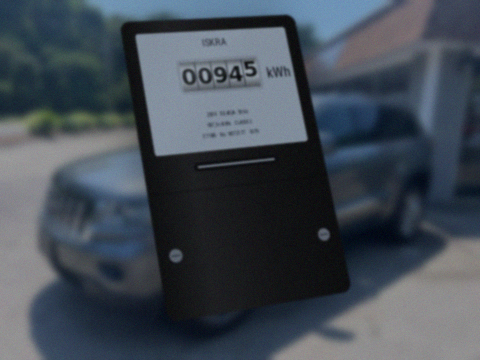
value=945 unit=kWh
